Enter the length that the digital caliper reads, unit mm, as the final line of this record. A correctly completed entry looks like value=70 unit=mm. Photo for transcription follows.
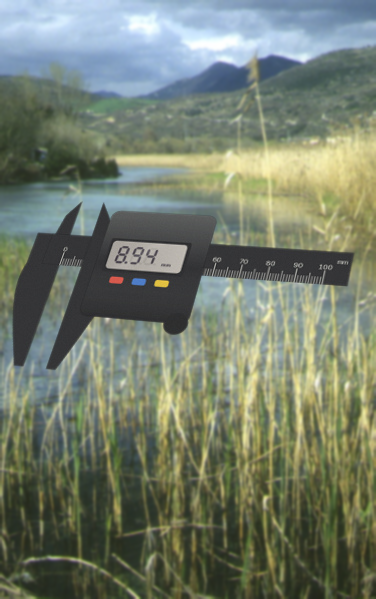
value=8.94 unit=mm
